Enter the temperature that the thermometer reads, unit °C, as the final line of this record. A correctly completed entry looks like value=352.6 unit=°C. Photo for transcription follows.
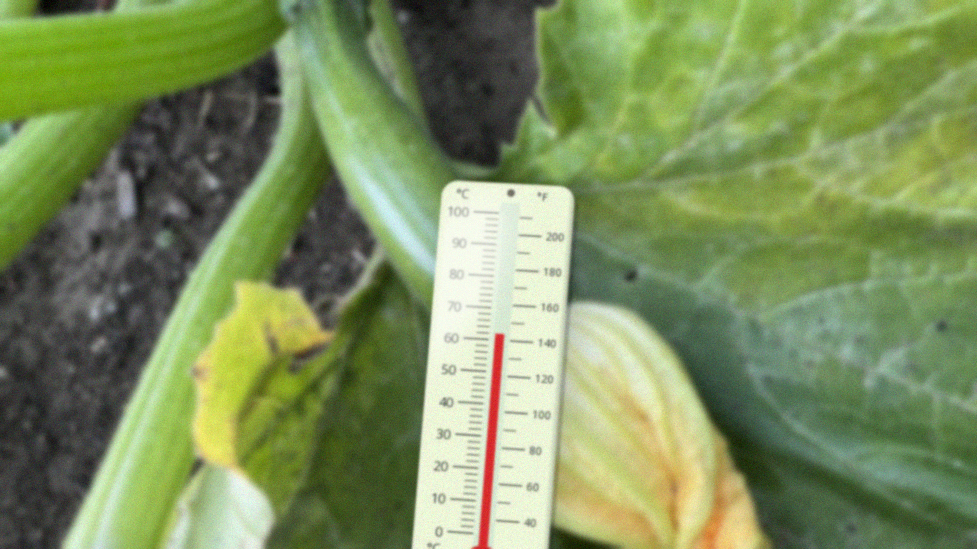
value=62 unit=°C
